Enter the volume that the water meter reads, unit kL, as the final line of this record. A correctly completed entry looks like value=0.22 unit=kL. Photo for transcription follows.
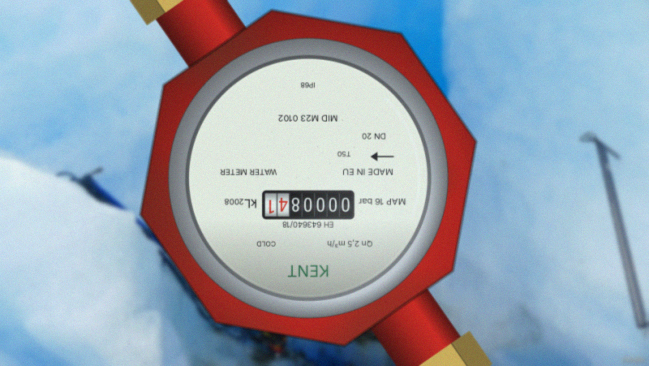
value=8.41 unit=kL
